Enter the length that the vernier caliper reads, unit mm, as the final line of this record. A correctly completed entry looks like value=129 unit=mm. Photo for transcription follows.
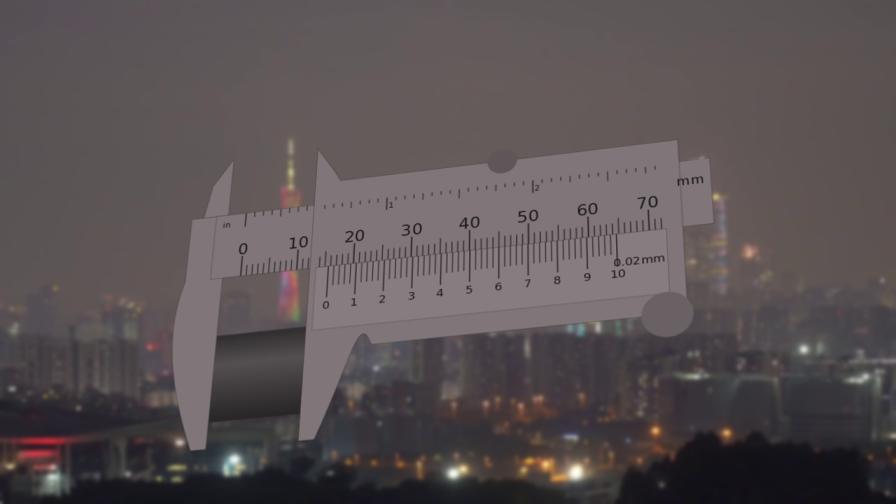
value=15.6 unit=mm
